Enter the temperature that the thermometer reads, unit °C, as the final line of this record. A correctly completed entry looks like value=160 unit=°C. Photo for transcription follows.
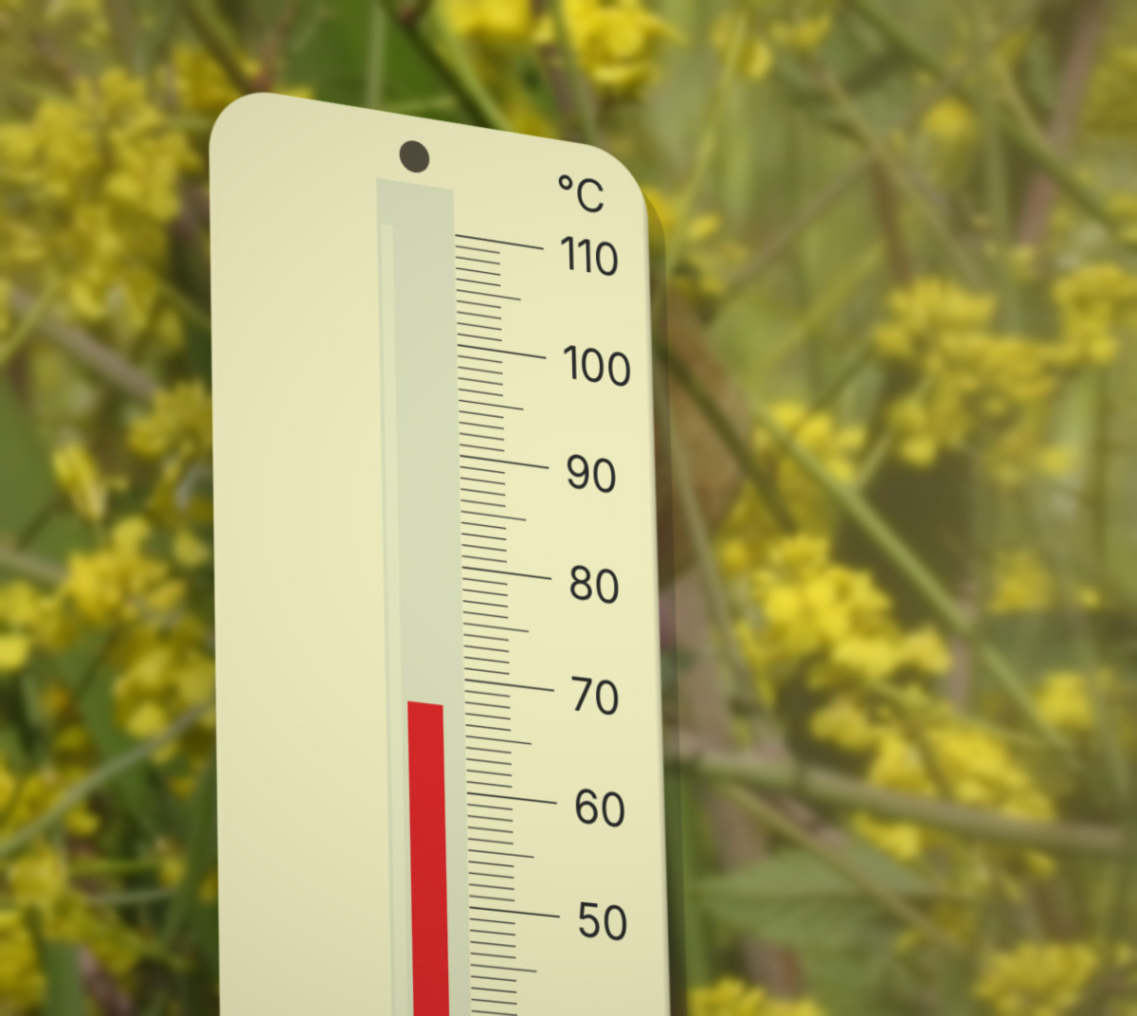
value=67.5 unit=°C
